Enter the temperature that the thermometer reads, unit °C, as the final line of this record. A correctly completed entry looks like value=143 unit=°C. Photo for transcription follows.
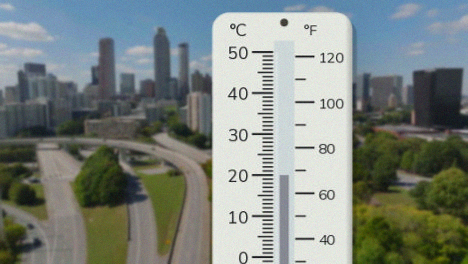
value=20 unit=°C
